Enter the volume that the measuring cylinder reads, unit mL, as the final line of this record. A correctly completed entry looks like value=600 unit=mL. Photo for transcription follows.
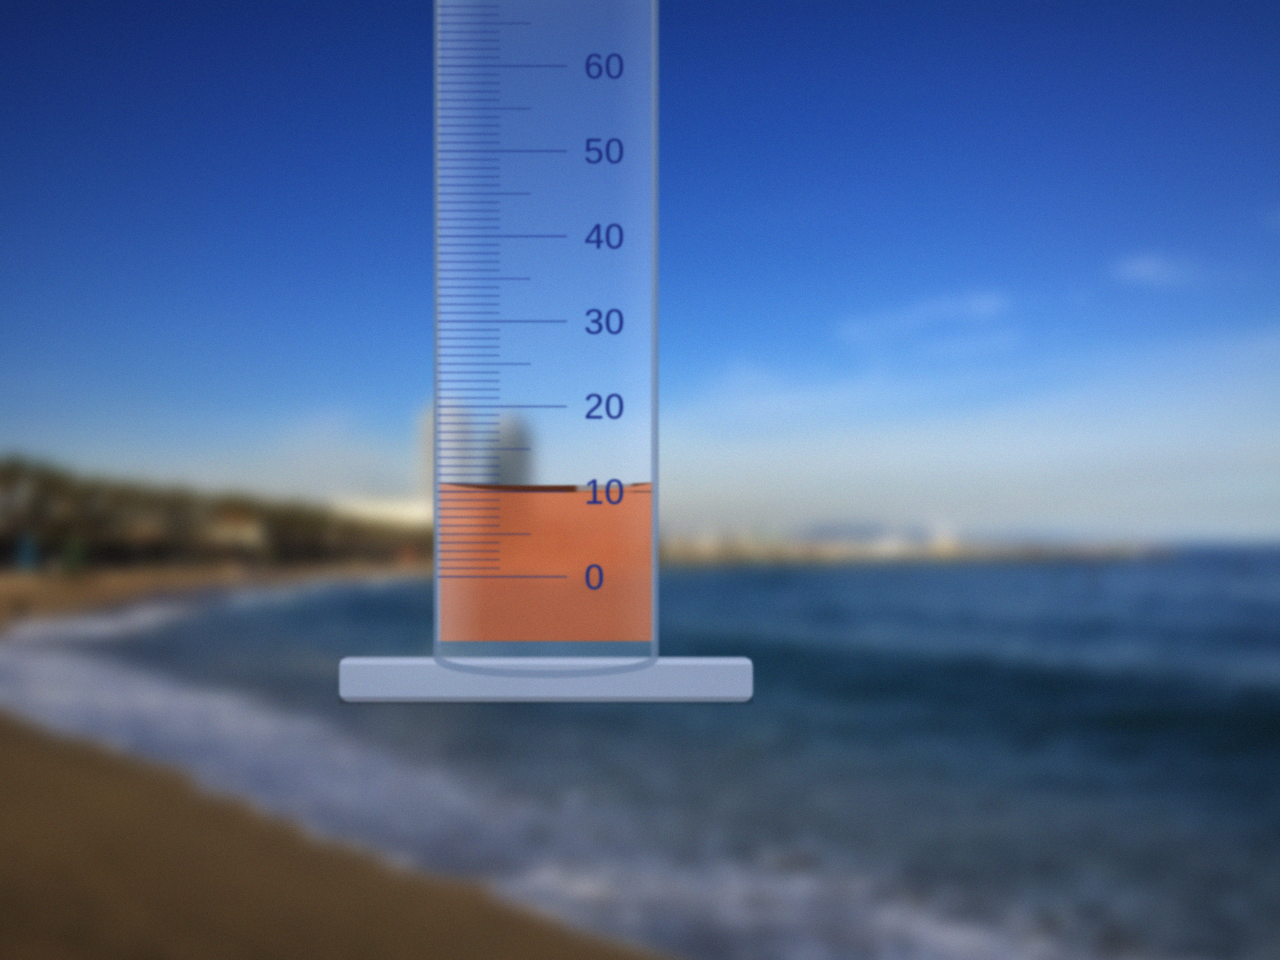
value=10 unit=mL
